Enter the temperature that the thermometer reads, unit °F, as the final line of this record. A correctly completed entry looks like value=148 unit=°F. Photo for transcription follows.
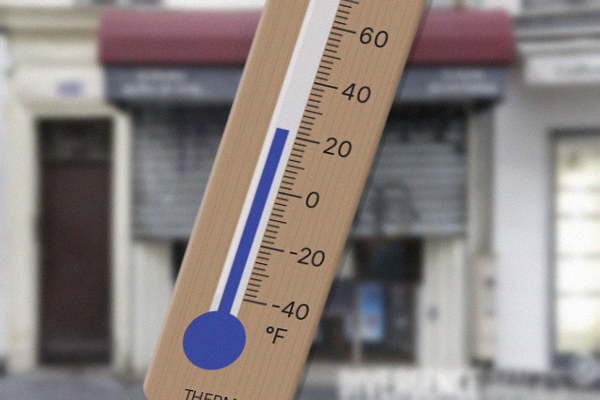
value=22 unit=°F
